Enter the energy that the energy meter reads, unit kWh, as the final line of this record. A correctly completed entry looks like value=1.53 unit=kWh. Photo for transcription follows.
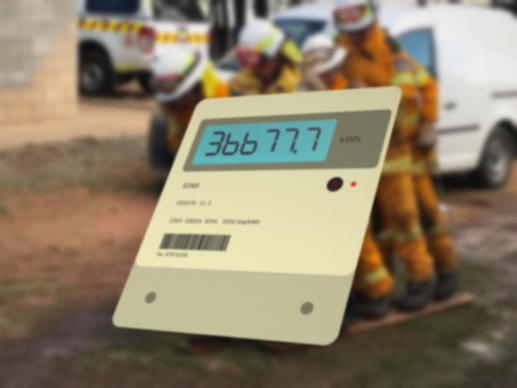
value=36677.7 unit=kWh
